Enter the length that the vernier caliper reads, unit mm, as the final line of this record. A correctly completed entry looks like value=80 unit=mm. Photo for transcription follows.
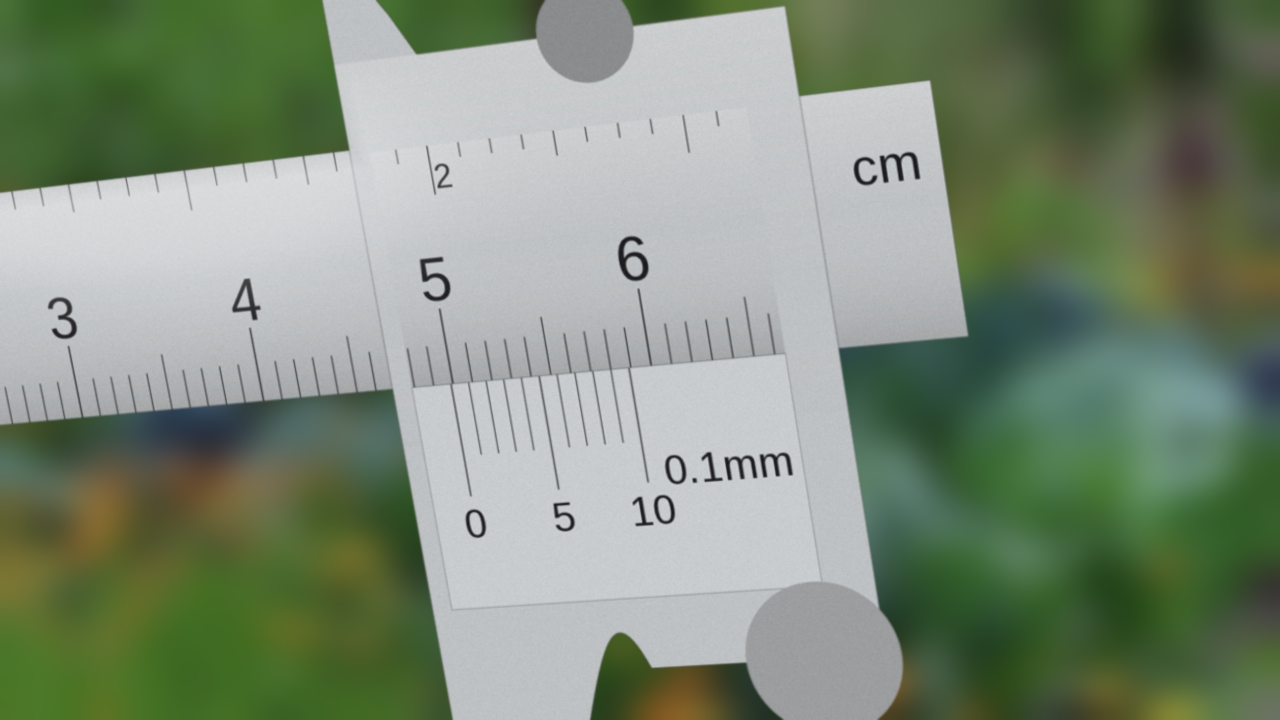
value=49.9 unit=mm
